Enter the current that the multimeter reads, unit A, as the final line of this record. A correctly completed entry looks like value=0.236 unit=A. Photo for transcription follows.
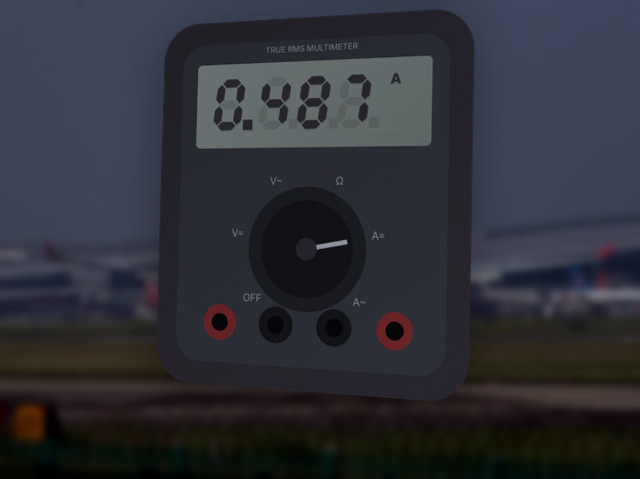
value=0.487 unit=A
